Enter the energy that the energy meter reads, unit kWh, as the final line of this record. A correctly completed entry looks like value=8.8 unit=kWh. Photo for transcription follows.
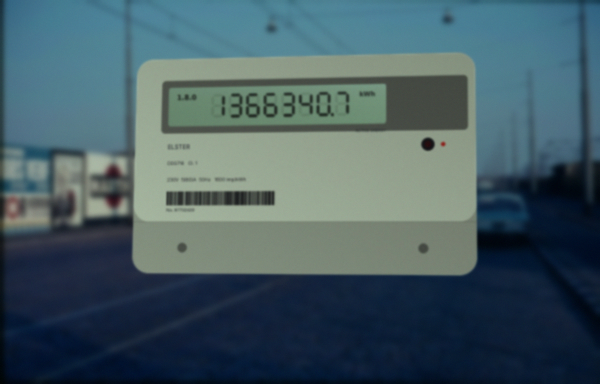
value=1366340.7 unit=kWh
